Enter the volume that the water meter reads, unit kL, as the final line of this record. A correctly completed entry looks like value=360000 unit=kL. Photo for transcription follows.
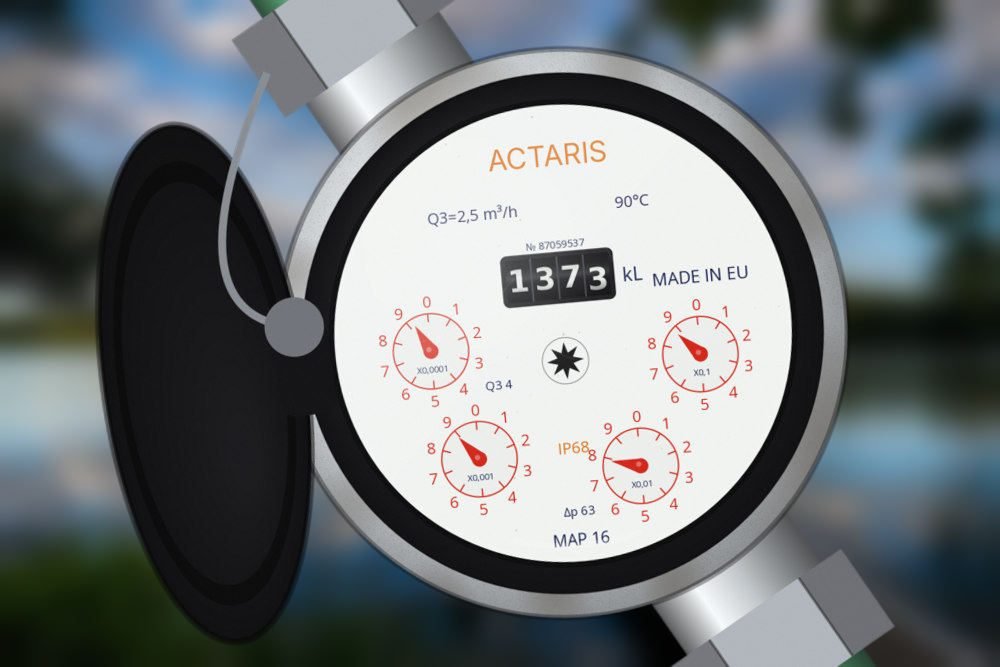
value=1372.8789 unit=kL
